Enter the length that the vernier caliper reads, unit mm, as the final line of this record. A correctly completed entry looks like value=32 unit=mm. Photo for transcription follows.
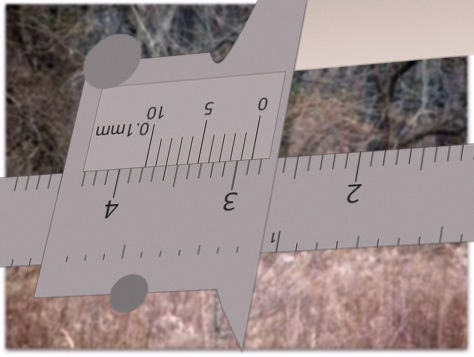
value=28.8 unit=mm
